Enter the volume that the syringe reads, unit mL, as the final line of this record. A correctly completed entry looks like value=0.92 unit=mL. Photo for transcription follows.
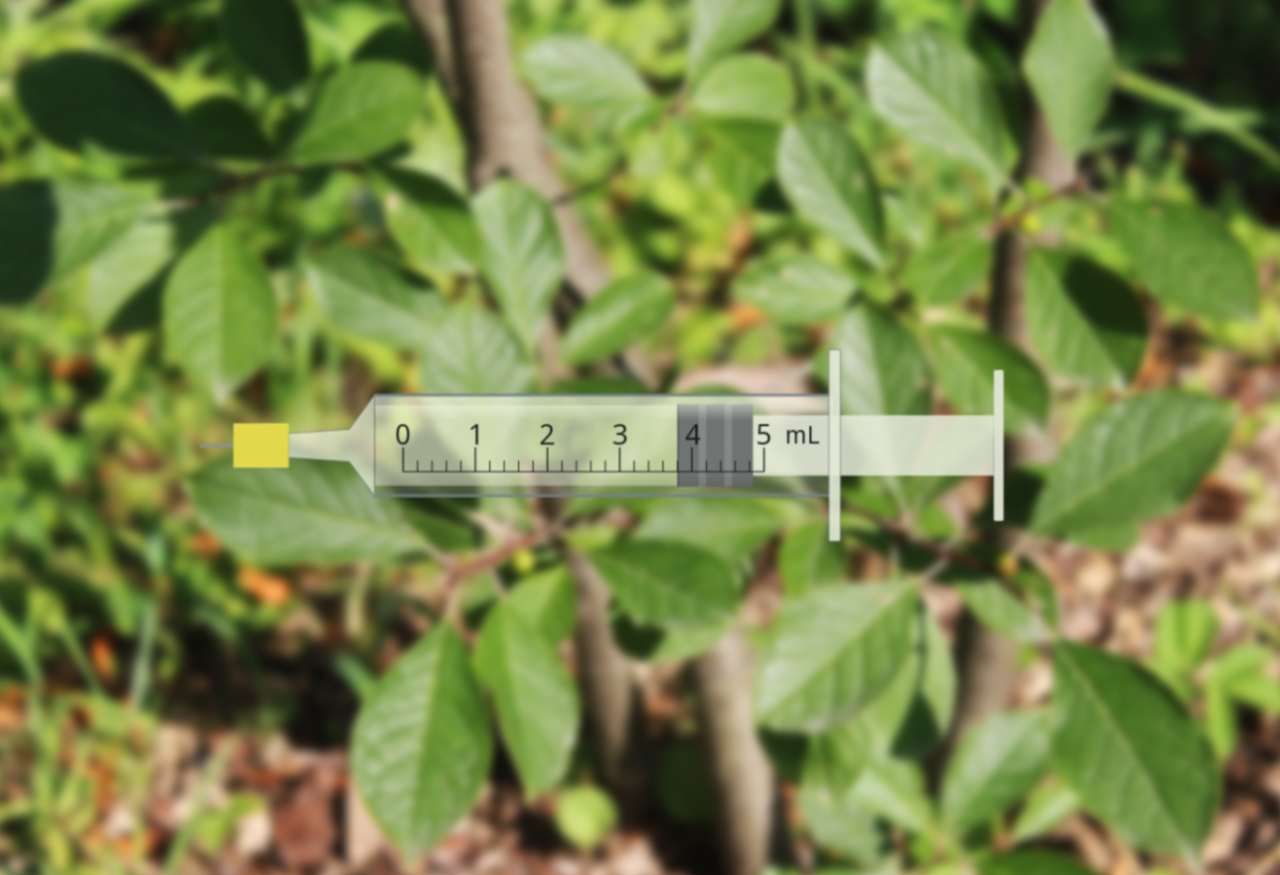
value=3.8 unit=mL
